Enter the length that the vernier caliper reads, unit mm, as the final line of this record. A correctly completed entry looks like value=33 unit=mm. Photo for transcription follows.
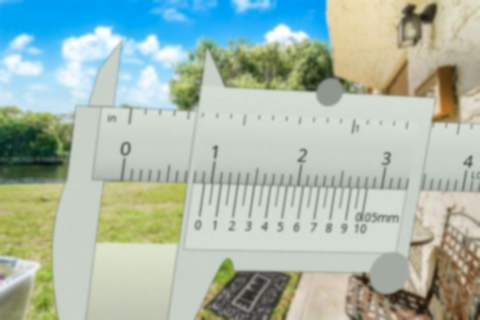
value=9.2 unit=mm
